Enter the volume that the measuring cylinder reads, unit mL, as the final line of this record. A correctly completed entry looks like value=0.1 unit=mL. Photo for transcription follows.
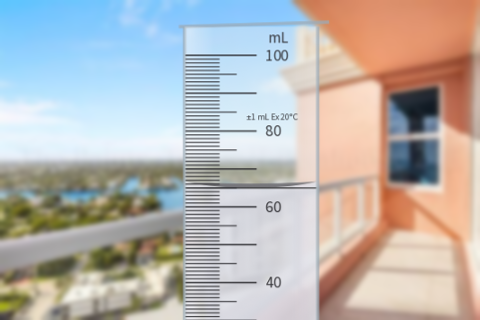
value=65 unit=mL
